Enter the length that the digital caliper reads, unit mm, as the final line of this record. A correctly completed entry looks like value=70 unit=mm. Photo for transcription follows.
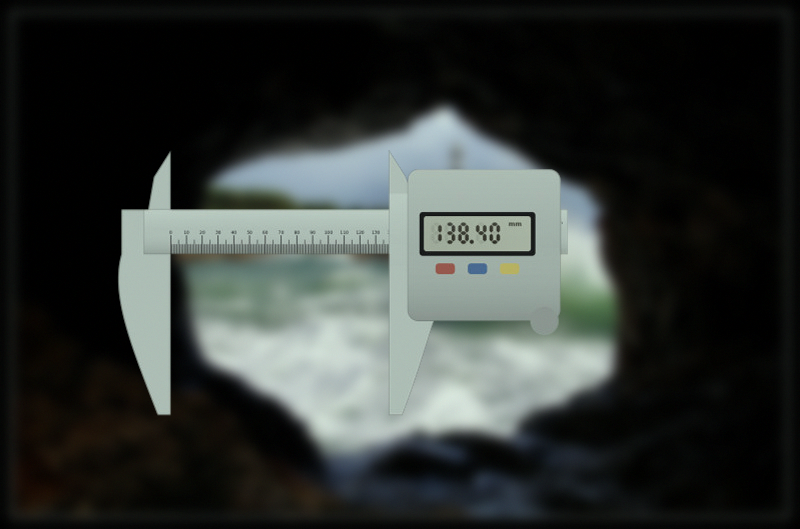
value=138.40 unit=mm
